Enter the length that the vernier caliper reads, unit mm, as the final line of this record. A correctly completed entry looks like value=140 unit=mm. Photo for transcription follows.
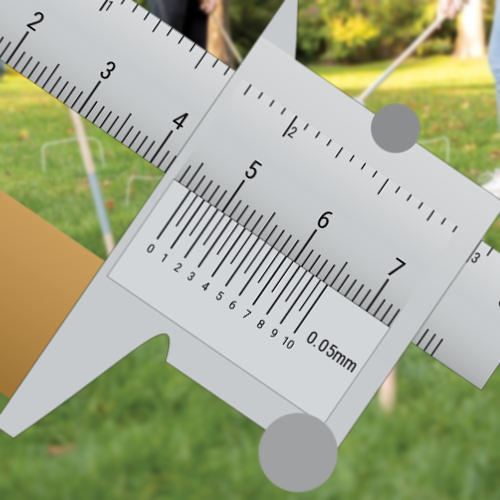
value=45.6 unit=mm
